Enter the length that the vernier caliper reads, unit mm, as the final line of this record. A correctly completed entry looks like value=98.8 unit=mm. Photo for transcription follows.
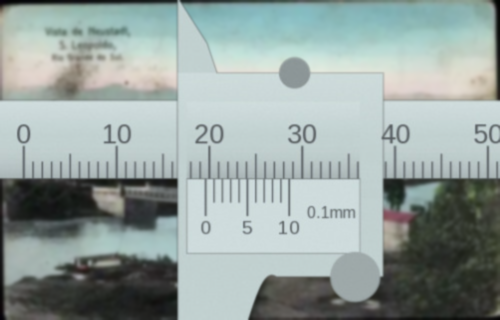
value=19.6 unit=mm
